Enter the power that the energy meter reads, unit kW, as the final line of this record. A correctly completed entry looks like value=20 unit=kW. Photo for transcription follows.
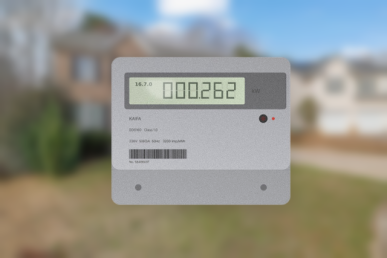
value=0.262 unit=kW
